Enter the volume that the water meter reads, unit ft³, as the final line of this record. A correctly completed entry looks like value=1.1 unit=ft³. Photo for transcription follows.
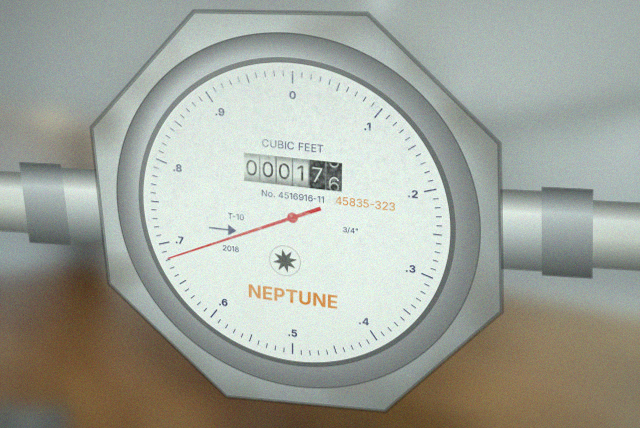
value=175.68 unit=ft³
